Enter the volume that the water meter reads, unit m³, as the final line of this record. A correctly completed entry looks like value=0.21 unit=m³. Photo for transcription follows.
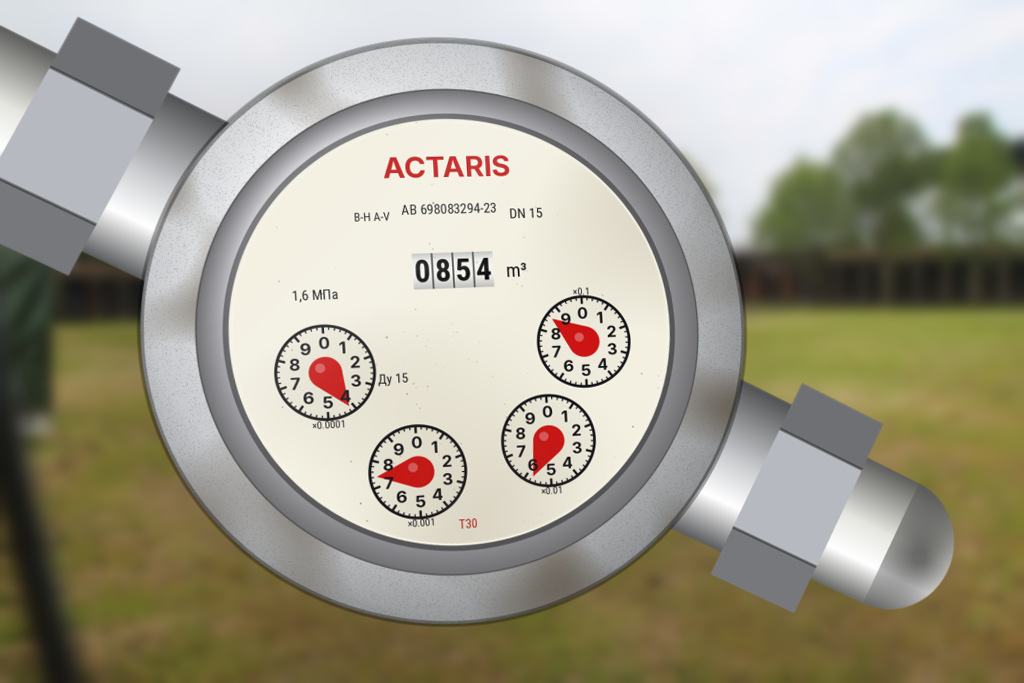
value=854.8574 unit=m³
